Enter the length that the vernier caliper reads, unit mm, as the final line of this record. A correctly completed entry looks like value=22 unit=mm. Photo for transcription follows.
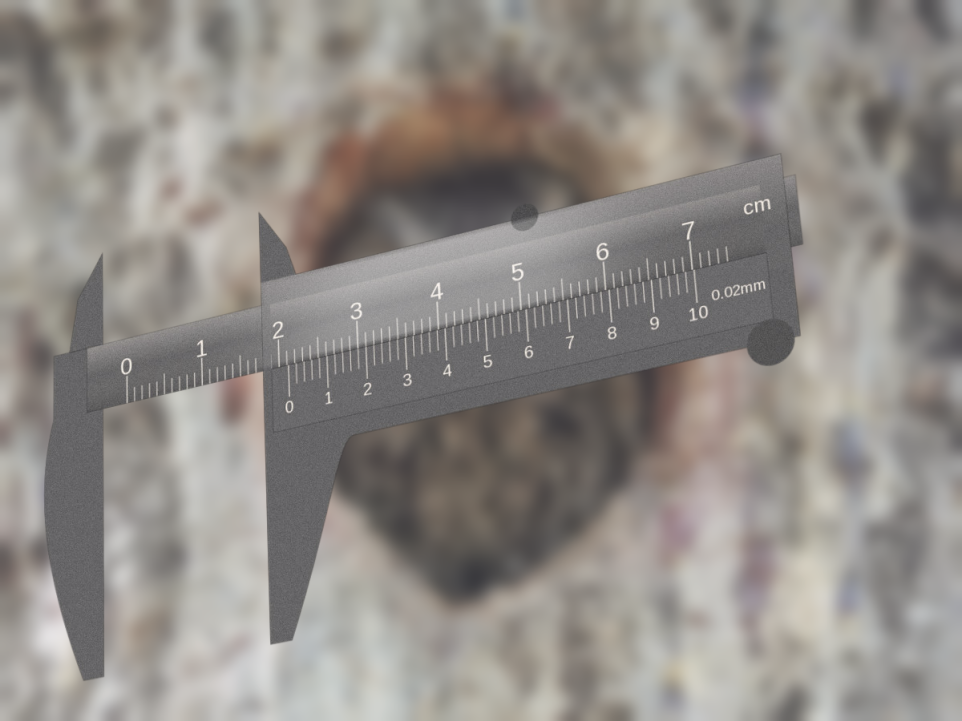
value=21.2 unit=mm
